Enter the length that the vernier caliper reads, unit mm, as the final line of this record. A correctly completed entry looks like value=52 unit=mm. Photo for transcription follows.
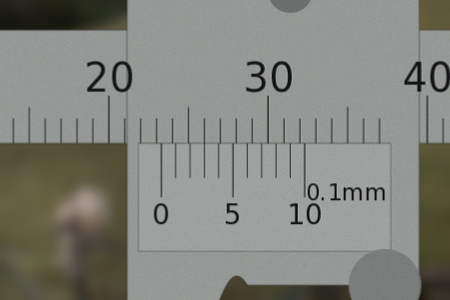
value=23.3 unit=mm
